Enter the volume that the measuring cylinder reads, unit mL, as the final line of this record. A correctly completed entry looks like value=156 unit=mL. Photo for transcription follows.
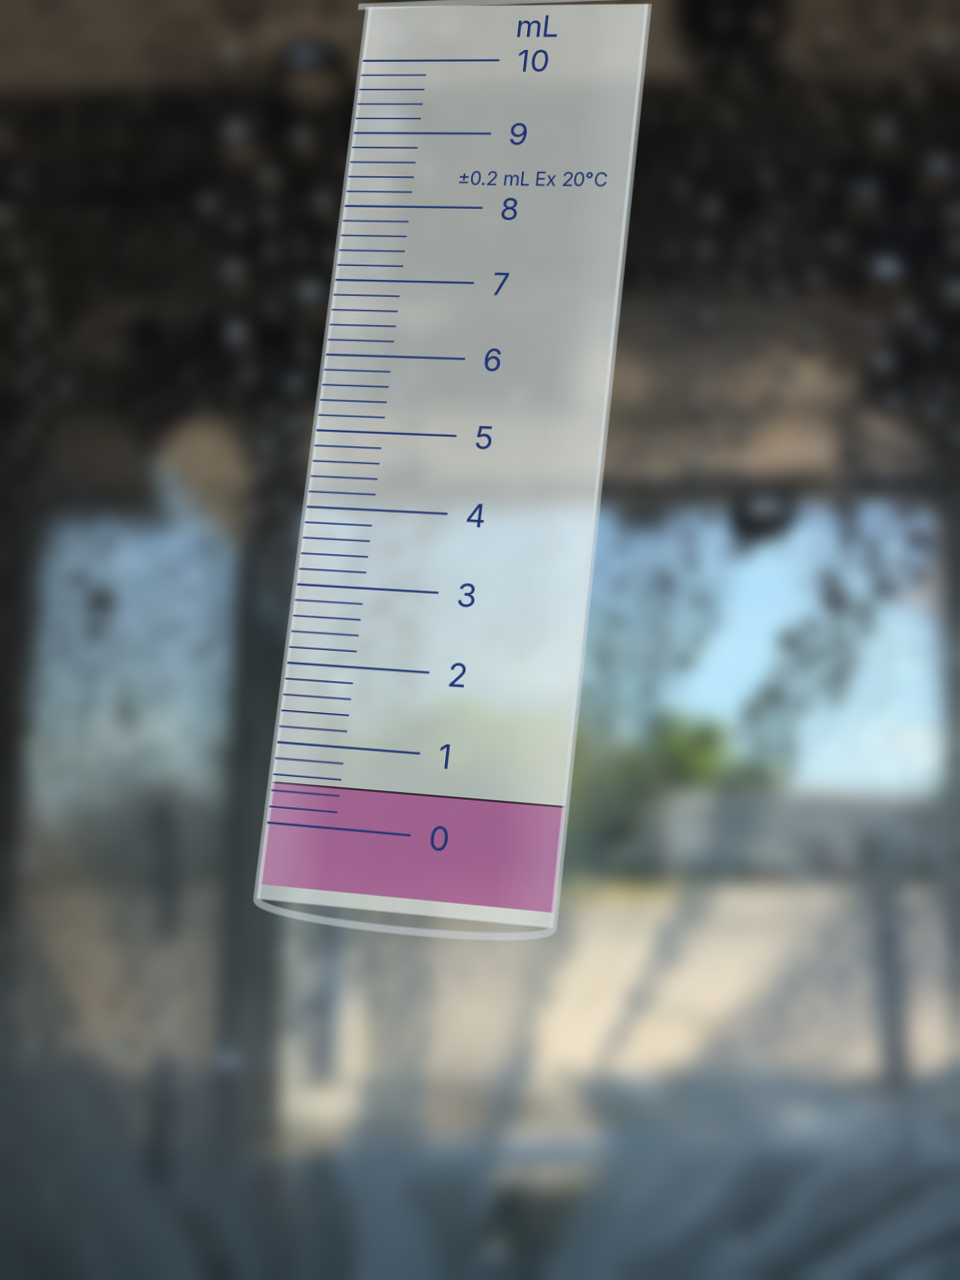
value=0.5 unit=mL
